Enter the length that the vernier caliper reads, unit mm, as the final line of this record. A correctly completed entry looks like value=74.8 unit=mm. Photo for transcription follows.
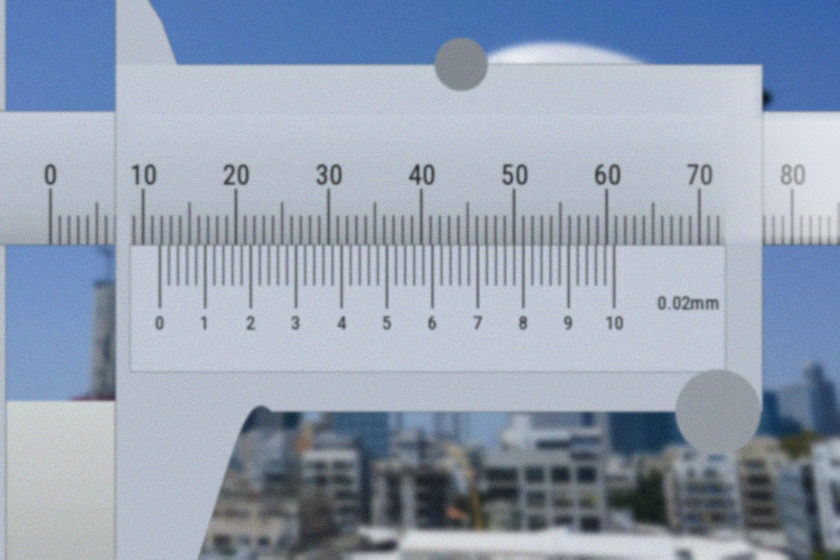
value=11.8 unit=mm
